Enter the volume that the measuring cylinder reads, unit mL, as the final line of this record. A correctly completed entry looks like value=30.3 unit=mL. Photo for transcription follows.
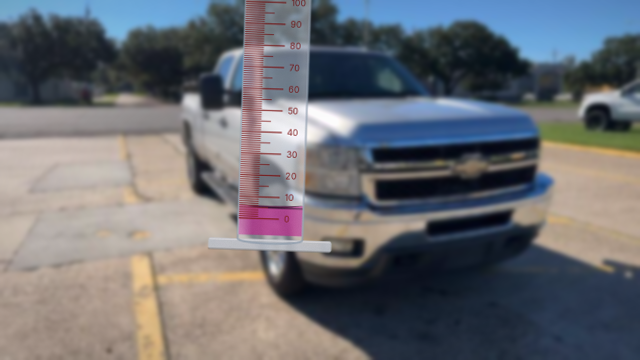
value=5 unit=mL
